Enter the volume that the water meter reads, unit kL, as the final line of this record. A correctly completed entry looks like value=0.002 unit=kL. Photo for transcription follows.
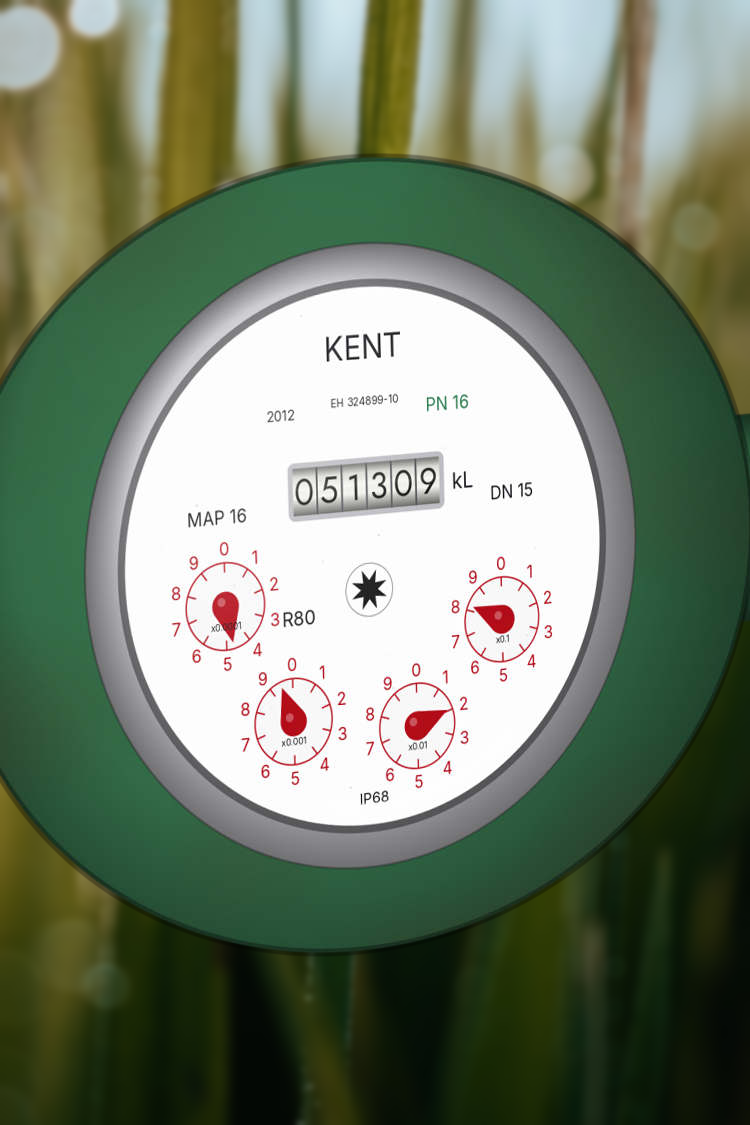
value=51309.8194 unit=kL
